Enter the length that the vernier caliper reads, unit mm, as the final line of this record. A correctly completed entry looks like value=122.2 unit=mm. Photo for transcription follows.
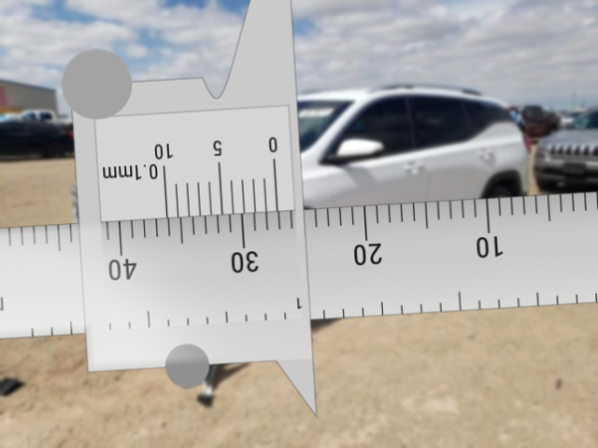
value=27.1 unit=mm
